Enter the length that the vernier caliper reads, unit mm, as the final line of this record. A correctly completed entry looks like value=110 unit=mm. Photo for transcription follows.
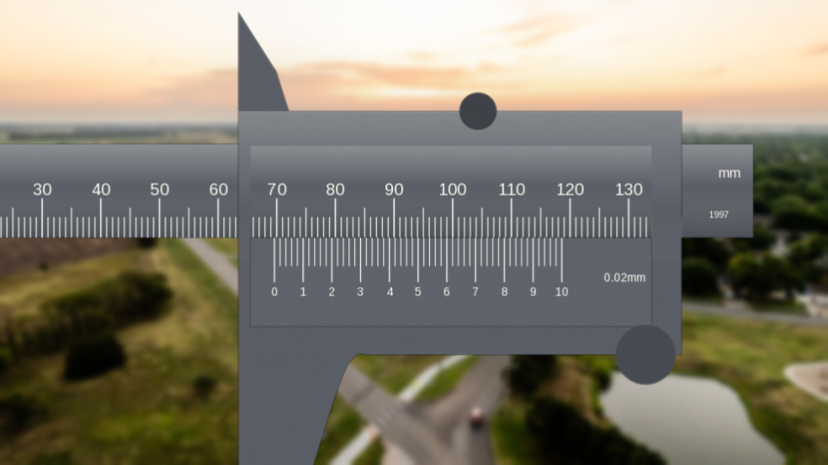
value=69.6 unit=mm
